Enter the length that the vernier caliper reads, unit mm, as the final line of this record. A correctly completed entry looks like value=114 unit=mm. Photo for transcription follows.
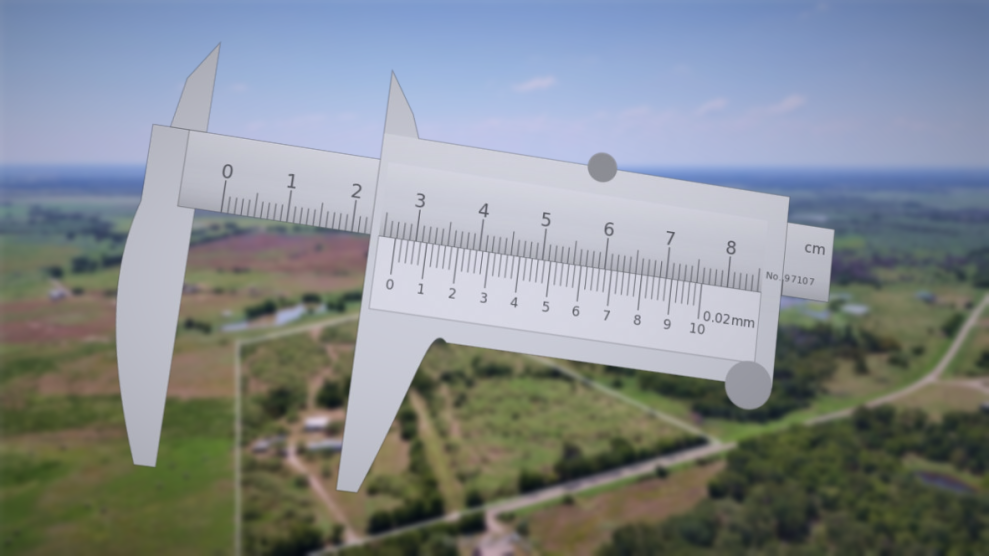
value=26.8 unit=mm
